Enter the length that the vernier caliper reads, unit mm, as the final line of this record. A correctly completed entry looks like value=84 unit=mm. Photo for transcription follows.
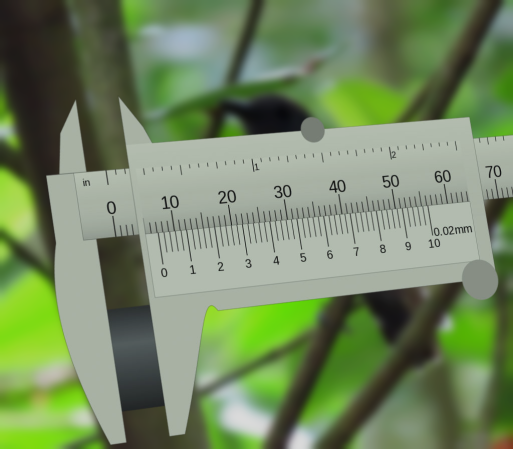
value=7.2 unit=mm
